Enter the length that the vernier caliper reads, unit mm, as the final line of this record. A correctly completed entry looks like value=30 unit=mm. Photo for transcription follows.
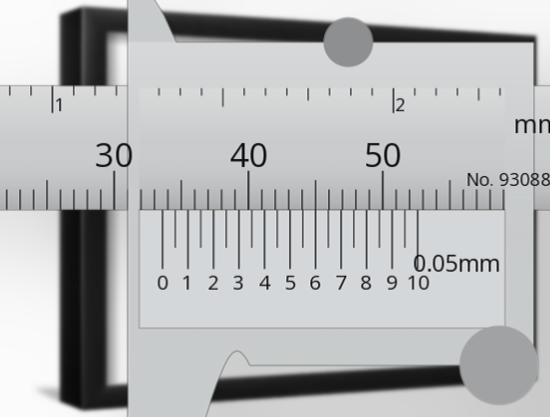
value=33.6 unit=mm
